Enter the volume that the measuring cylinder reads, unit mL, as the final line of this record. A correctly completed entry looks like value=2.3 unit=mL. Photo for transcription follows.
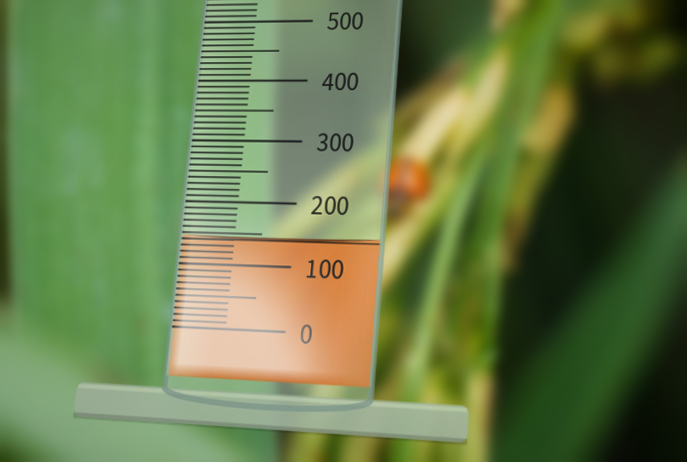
value=140 unit=mL
